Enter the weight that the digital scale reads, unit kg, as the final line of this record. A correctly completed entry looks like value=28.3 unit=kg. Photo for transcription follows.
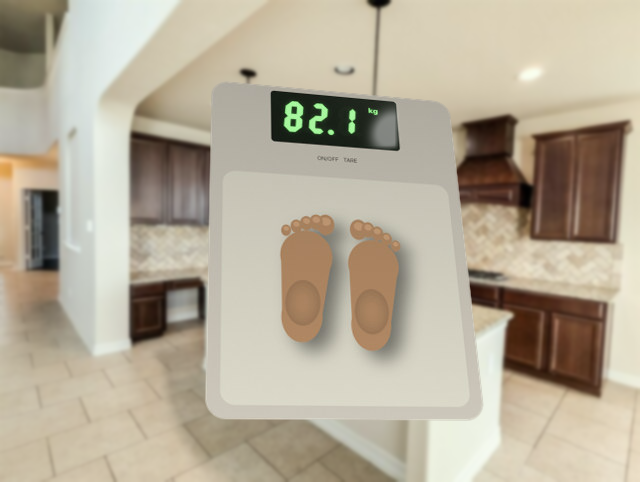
value=82.1 unit=kg
